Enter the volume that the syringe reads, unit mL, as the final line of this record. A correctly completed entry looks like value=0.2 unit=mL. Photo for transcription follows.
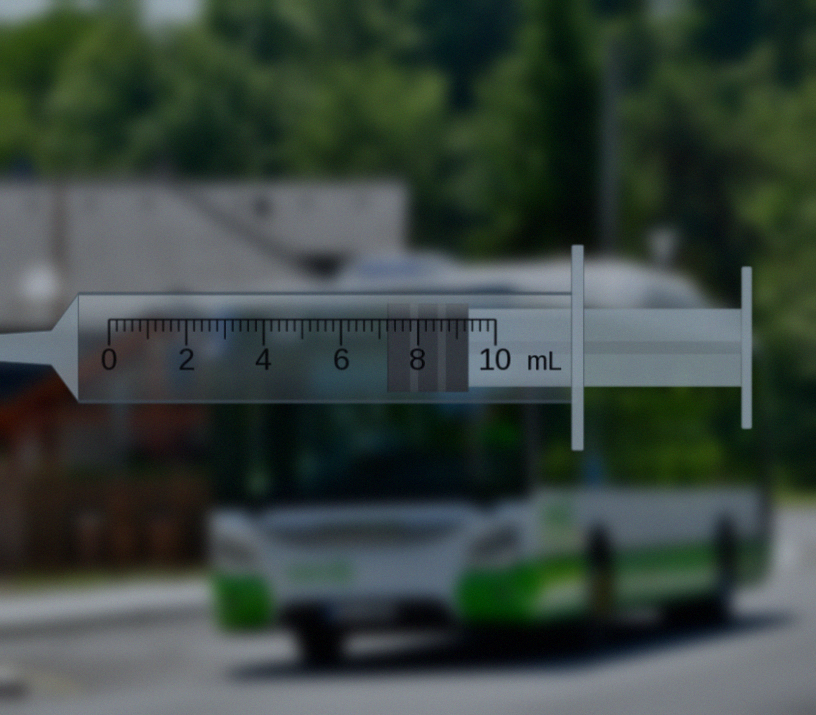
value=7.2 unit=mL
